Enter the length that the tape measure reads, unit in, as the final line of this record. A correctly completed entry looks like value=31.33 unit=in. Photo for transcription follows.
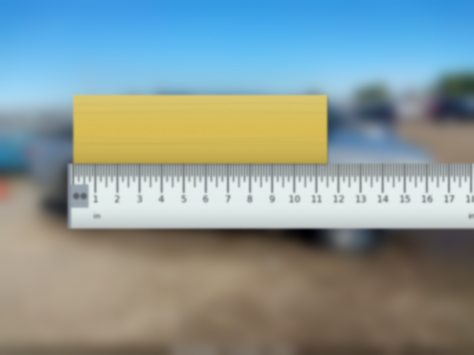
value=11.5 unit=in
